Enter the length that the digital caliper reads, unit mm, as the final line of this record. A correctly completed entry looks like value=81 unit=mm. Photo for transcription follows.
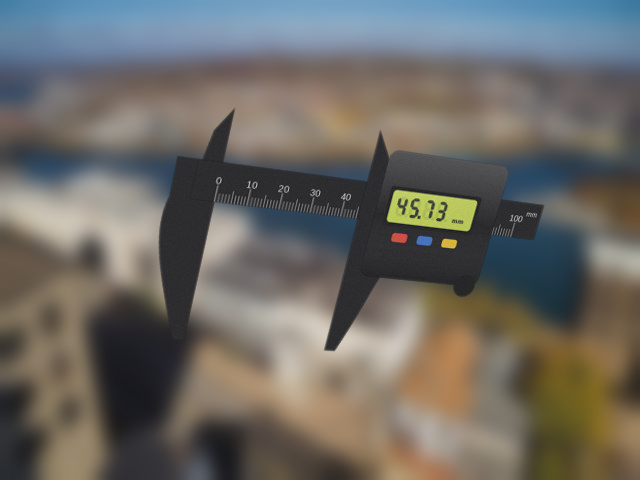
value=45.73 unit=mm
